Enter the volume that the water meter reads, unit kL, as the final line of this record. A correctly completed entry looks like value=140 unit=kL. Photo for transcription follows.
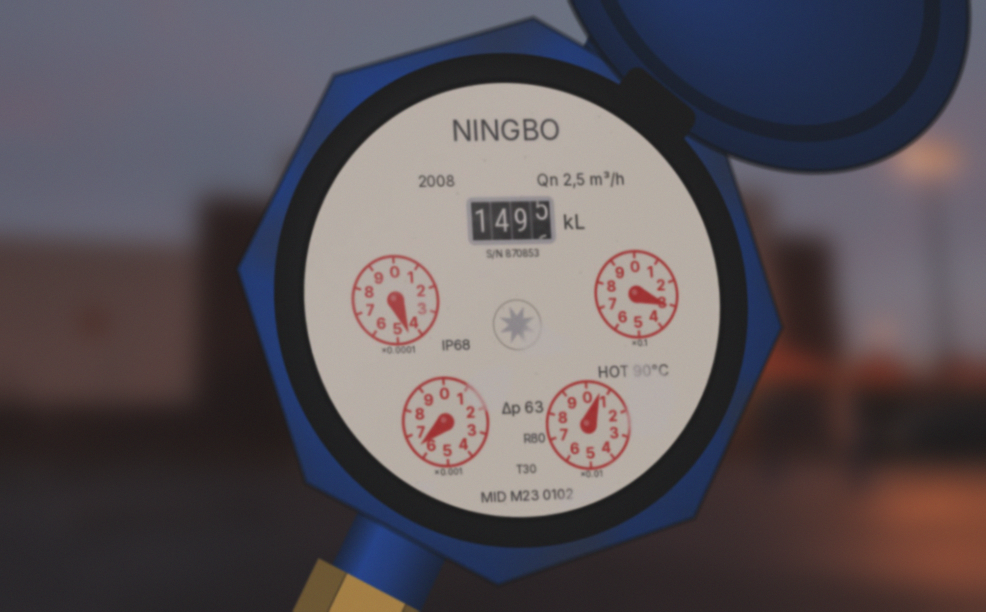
value=1495.3064 unit=kL
